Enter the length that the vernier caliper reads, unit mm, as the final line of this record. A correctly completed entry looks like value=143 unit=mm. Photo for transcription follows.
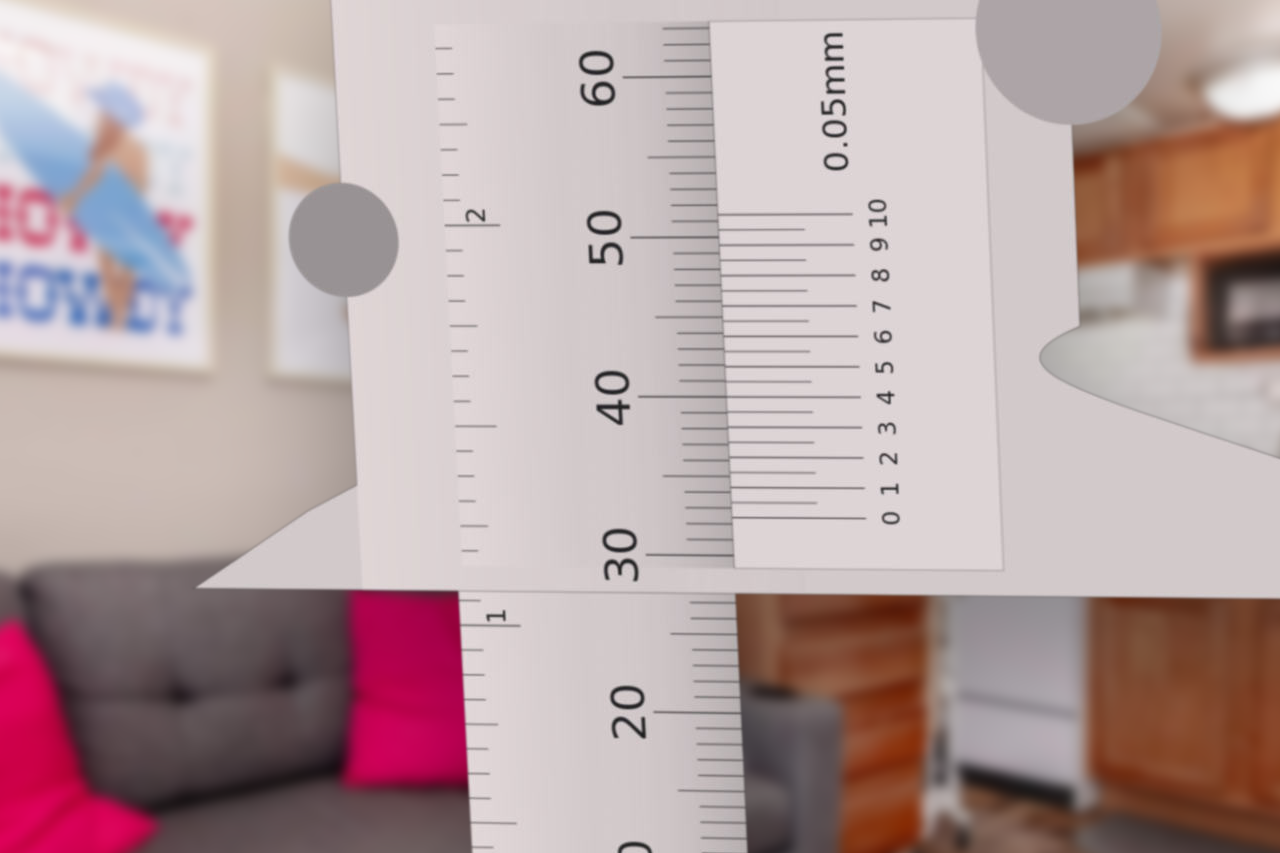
value=32.4 unit=mm
